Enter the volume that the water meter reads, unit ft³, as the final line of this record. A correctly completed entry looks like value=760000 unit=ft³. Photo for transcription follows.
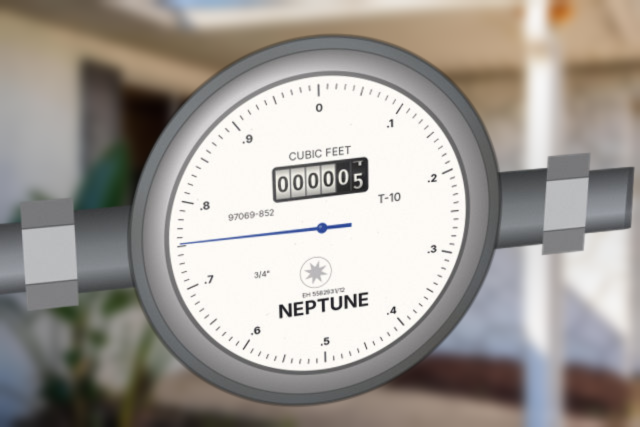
value=4.75 unit=ft³
